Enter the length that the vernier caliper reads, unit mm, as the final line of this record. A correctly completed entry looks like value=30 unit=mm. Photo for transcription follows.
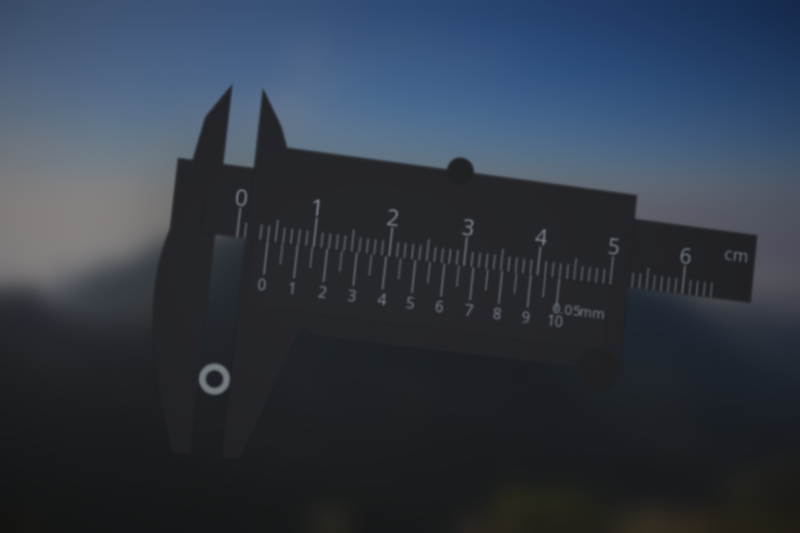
value=4.0 unit=mm
